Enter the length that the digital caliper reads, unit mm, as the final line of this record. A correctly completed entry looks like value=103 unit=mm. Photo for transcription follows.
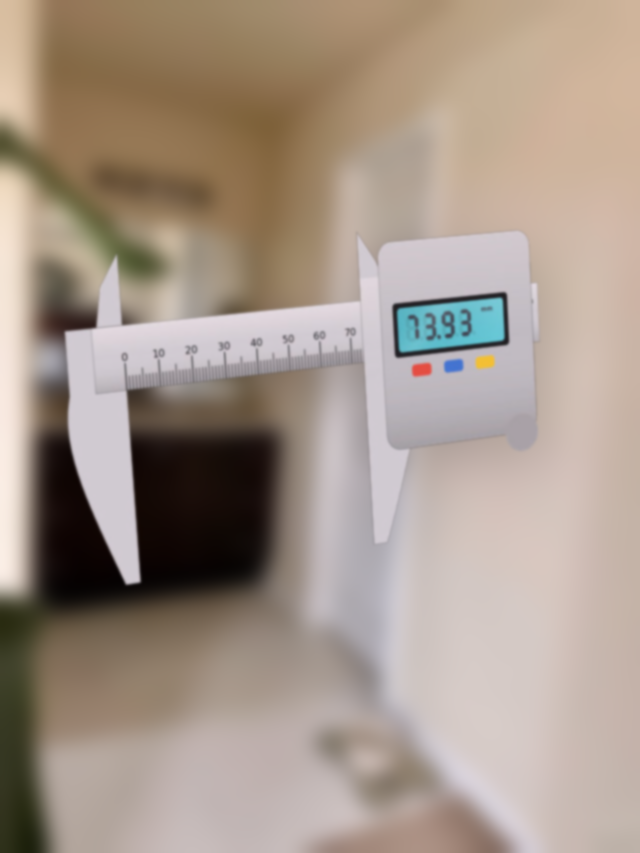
value=73.93 unit=mm
